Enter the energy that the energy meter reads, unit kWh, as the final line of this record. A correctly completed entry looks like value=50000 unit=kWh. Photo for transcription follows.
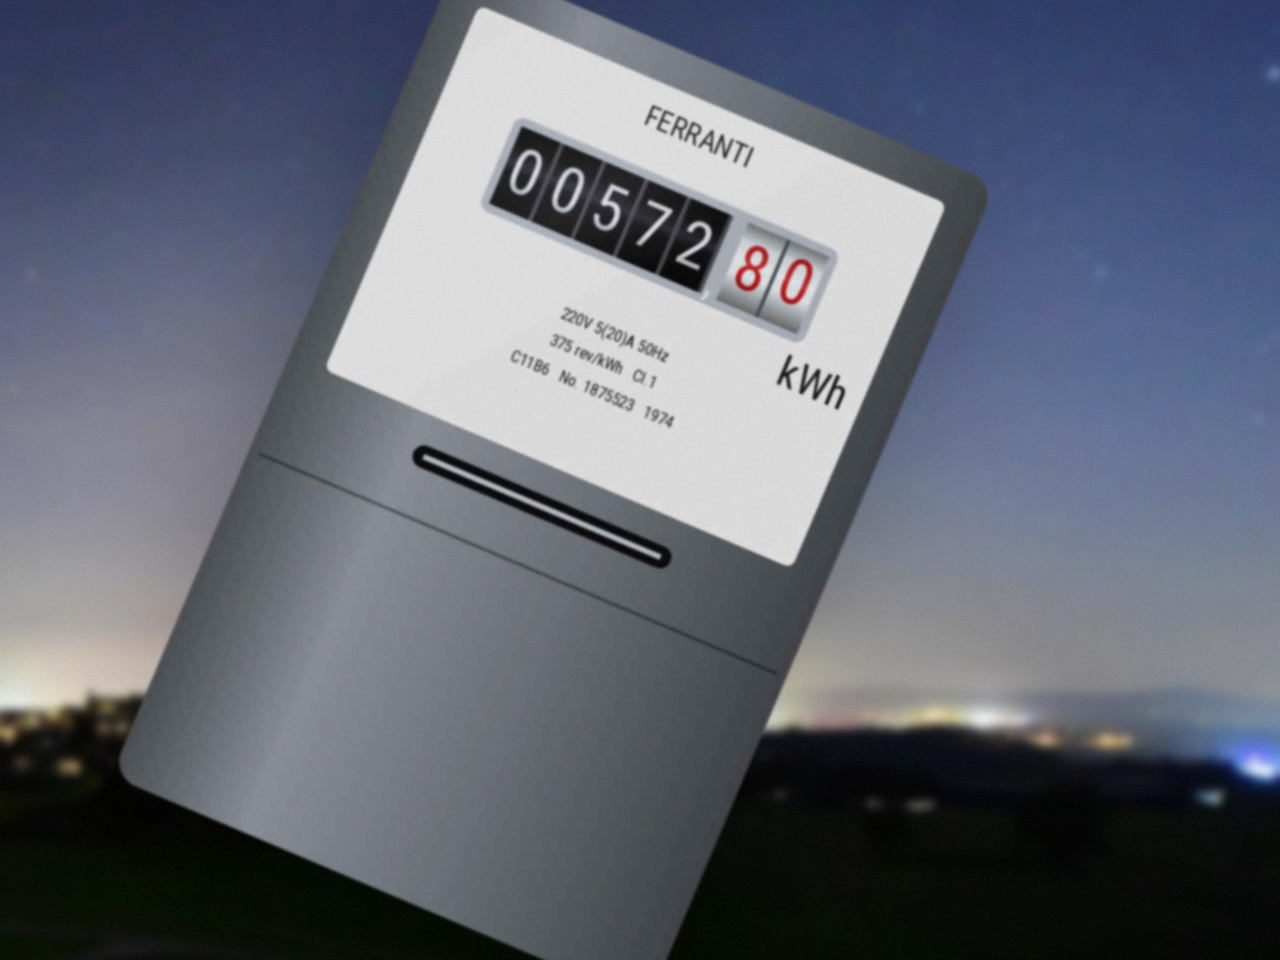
value=572.80 unit=kWh
